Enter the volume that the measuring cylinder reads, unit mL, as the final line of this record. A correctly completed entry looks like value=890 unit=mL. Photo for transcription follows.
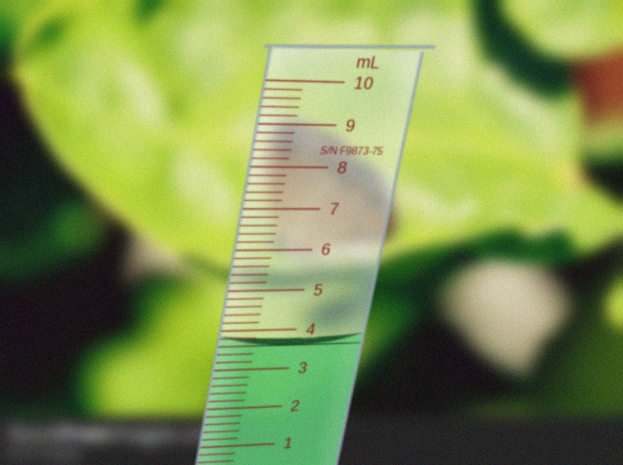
value=3.6 unit=mL
